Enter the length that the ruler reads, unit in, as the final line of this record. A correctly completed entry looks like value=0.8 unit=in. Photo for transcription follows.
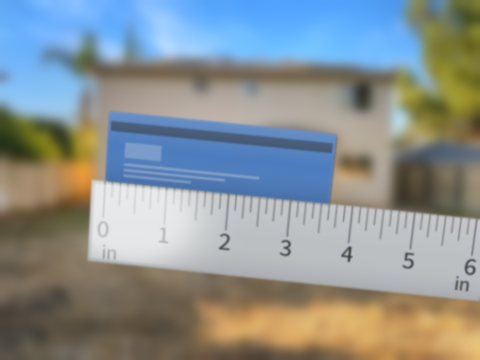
value=3.625 unit=in
